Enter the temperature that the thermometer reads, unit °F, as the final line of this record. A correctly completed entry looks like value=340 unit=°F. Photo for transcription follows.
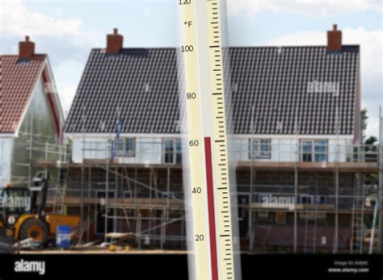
value=62 unit=°F
